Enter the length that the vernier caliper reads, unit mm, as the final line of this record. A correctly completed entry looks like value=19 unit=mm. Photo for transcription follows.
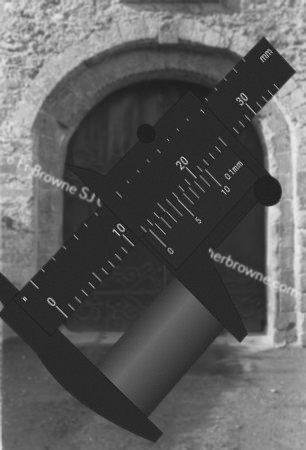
value=12.4 unit=mm
